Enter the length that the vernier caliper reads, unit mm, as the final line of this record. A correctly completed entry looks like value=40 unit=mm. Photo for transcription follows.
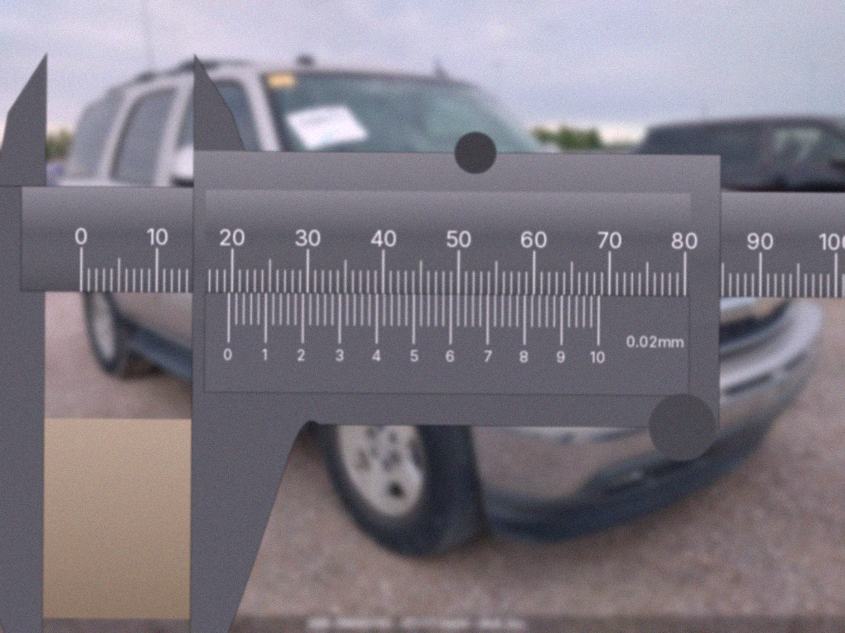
value=19.6 unit=mm
